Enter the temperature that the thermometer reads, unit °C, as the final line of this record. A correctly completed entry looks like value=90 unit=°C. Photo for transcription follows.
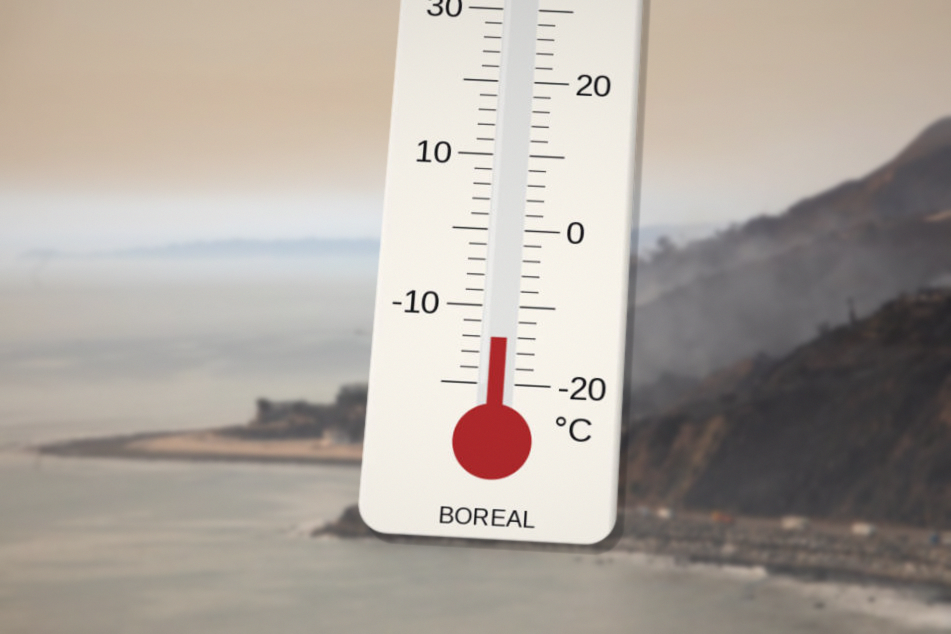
value=-14 unit=°C
